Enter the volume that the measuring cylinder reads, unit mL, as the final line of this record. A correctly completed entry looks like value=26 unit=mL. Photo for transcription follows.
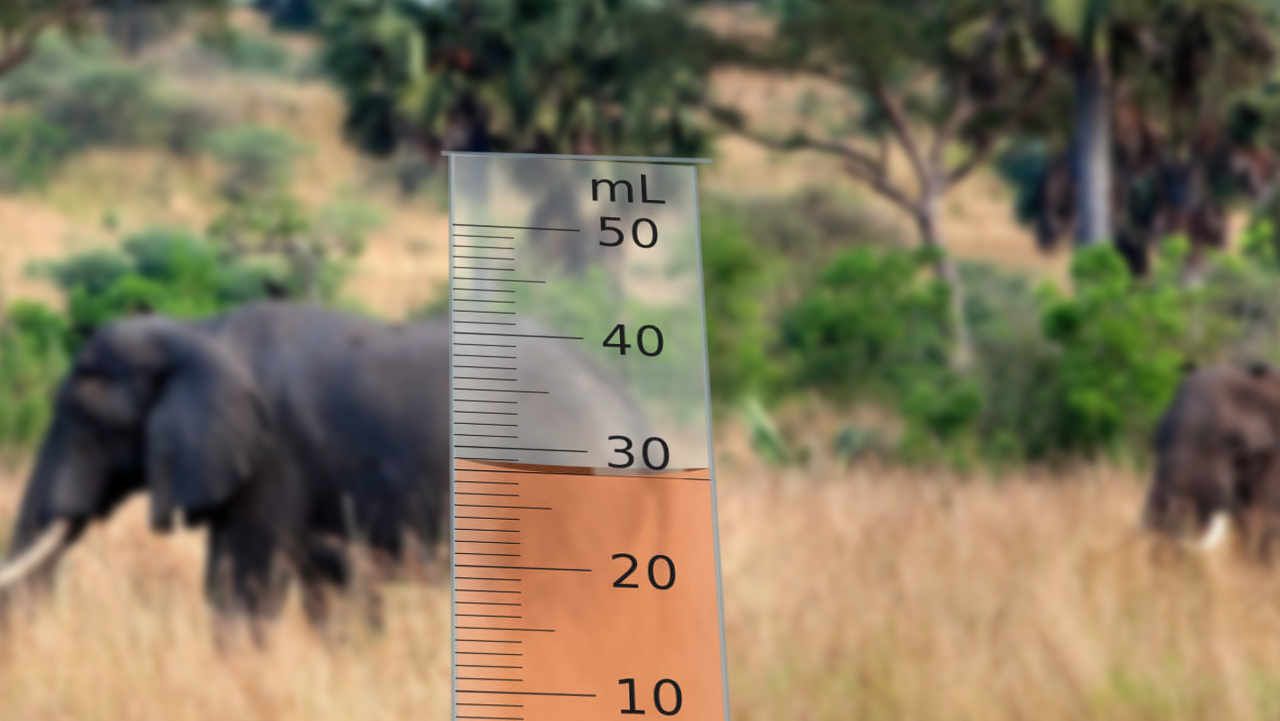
value=28 unit=mL
